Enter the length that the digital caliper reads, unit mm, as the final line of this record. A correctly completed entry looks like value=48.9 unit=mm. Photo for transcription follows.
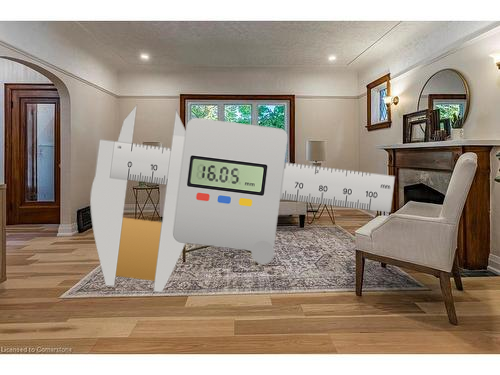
value=16.05 unit=mm
